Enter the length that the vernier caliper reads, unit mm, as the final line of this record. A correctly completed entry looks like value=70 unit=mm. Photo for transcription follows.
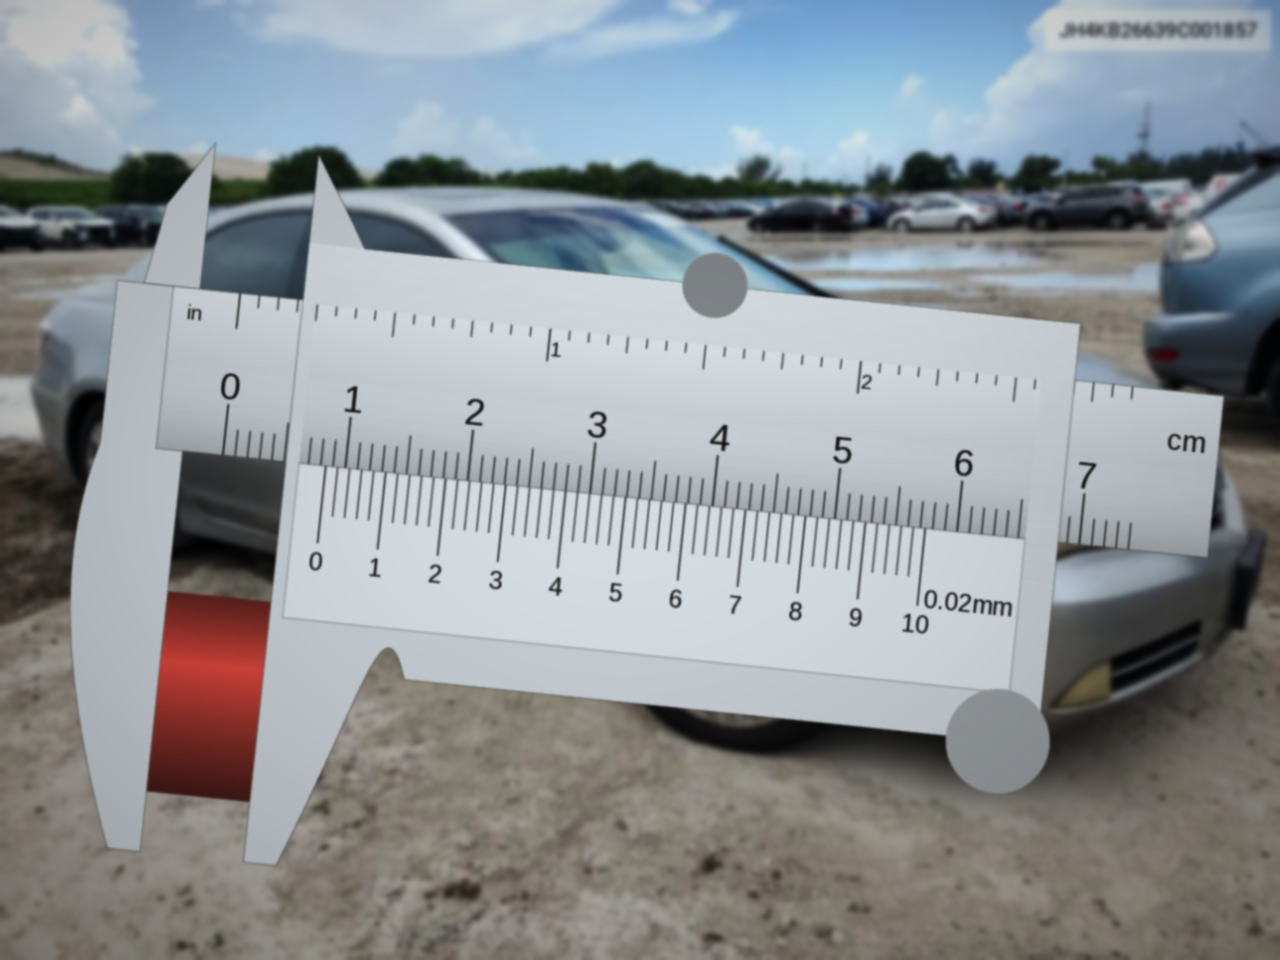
value=8.4 unit=mm
